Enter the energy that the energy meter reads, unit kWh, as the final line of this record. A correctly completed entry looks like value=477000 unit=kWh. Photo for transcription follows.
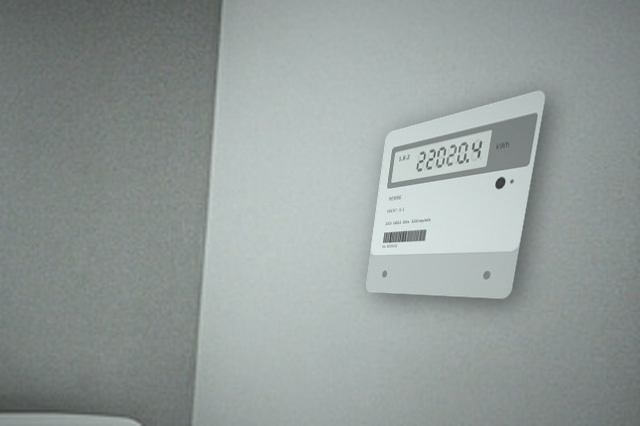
value=22020.4 unit=kWh
